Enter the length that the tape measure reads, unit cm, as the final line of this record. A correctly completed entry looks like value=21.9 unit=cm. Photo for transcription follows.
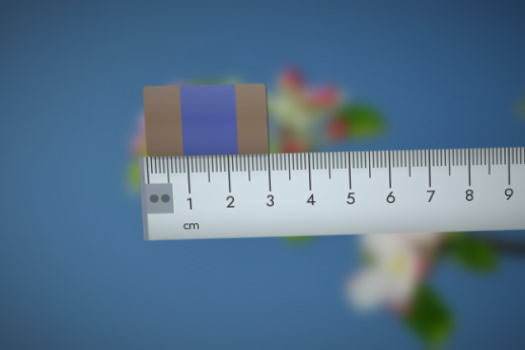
value=3 unit=cm
